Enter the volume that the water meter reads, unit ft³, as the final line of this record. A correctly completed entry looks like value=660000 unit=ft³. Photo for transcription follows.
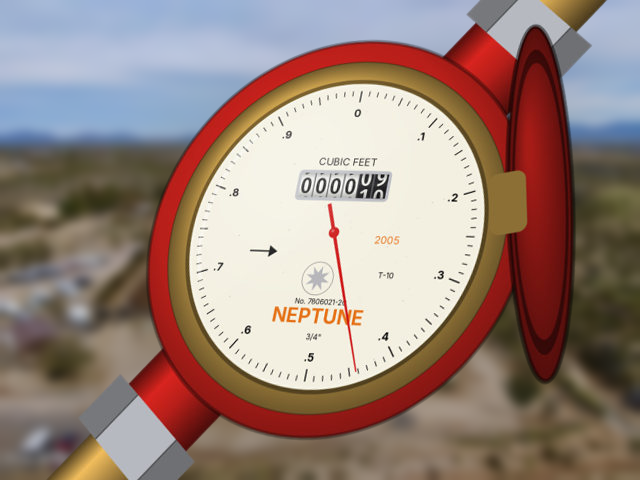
value=9.44 unit=ft³
